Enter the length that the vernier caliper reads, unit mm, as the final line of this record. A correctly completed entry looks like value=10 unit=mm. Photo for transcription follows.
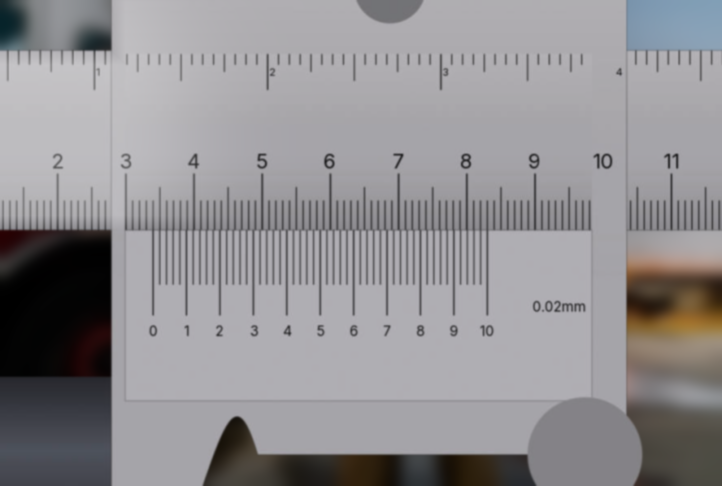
value=34.0 unit=mm
